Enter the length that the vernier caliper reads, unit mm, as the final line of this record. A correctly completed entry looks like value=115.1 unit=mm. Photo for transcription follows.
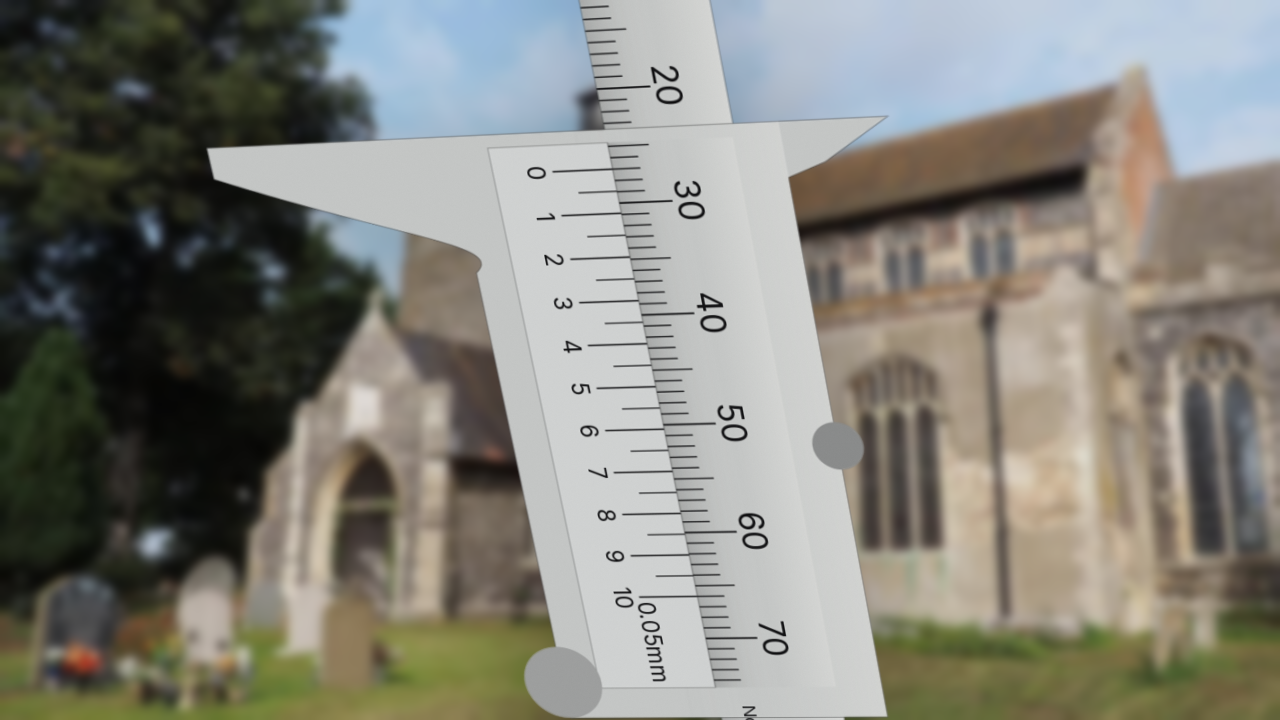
value=27.0 unit=mm
